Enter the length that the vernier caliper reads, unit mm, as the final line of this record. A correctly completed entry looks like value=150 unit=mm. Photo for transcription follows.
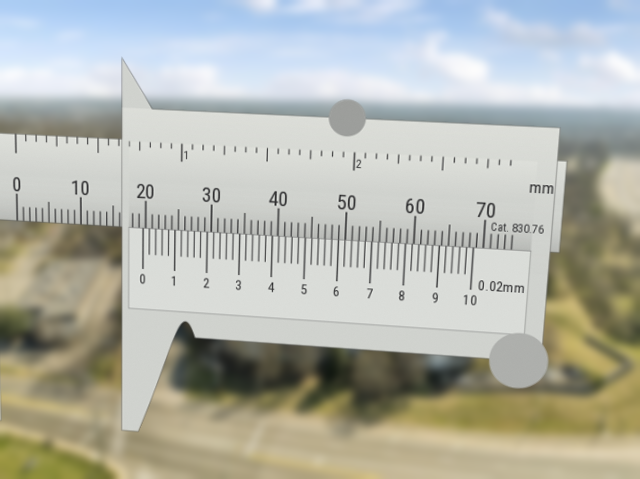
value=19.6 unit=mm
